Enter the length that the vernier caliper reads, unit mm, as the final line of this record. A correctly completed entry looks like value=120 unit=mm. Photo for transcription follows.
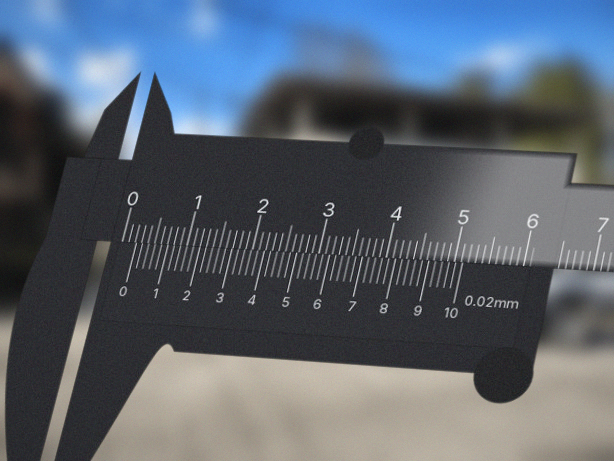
value=2.2 unit=mm
